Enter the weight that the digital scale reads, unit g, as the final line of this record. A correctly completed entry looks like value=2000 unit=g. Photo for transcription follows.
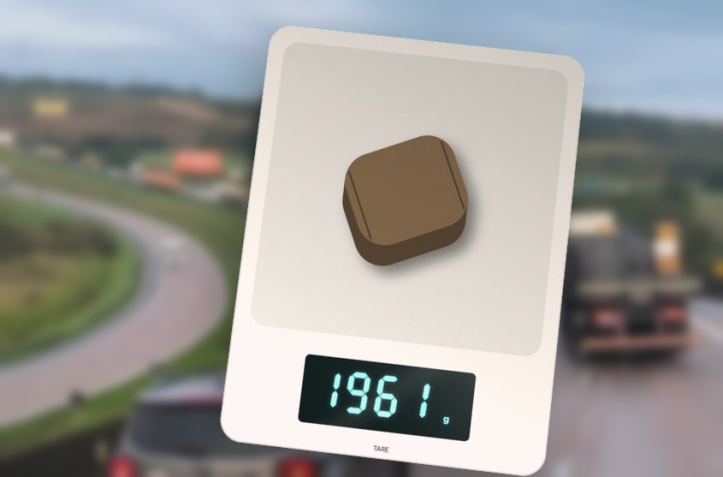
value=1961 unit=g
